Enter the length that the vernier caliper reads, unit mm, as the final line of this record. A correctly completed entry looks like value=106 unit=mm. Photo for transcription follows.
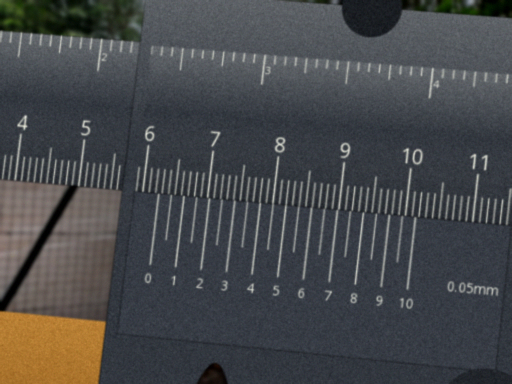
value=62.5 unit=mm
